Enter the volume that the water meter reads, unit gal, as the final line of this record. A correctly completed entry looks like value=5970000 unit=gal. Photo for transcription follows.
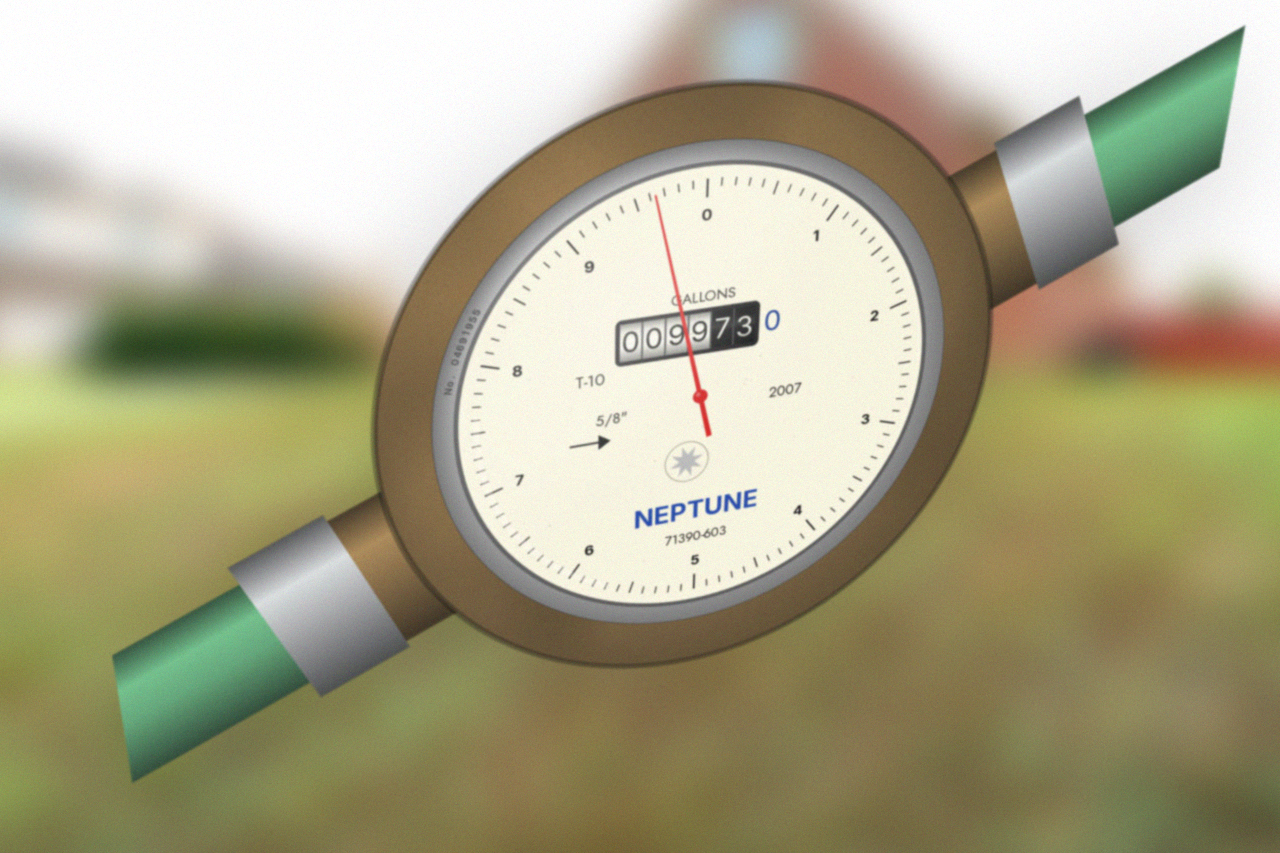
value=99729.6 unit=gal
